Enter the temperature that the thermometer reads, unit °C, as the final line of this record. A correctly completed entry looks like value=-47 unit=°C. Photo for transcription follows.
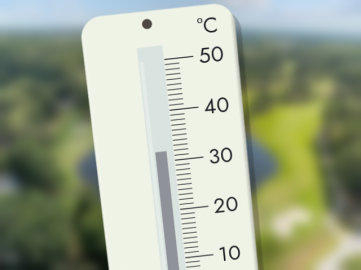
value=32 unit=°C
